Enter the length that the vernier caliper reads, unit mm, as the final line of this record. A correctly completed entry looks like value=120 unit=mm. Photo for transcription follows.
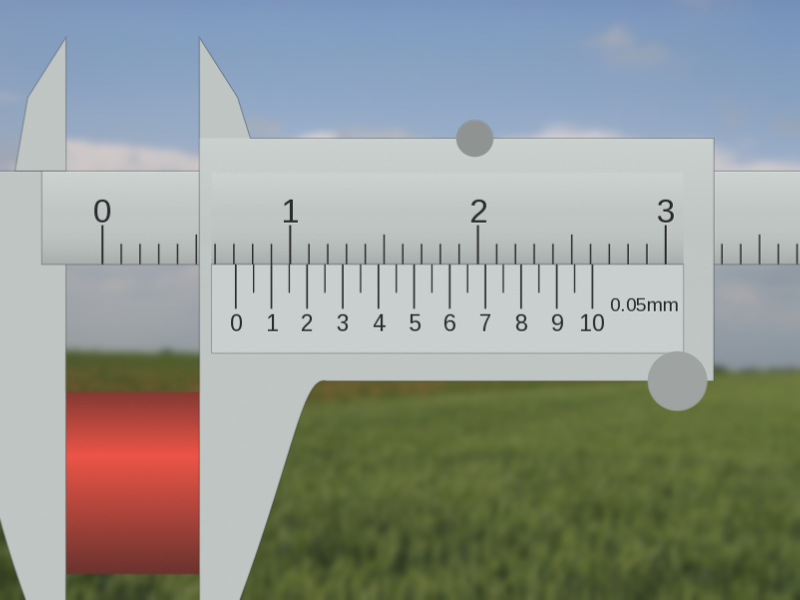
value=7.1 unit=mm
